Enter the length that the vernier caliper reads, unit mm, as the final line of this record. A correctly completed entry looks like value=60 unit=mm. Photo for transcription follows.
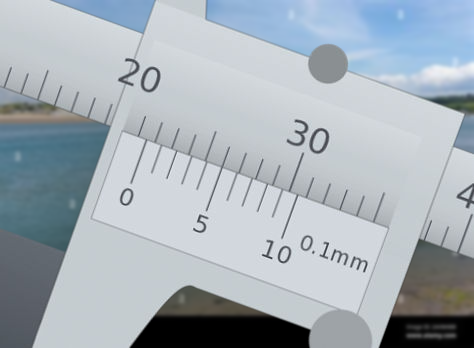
value=21.5 unit=mm
